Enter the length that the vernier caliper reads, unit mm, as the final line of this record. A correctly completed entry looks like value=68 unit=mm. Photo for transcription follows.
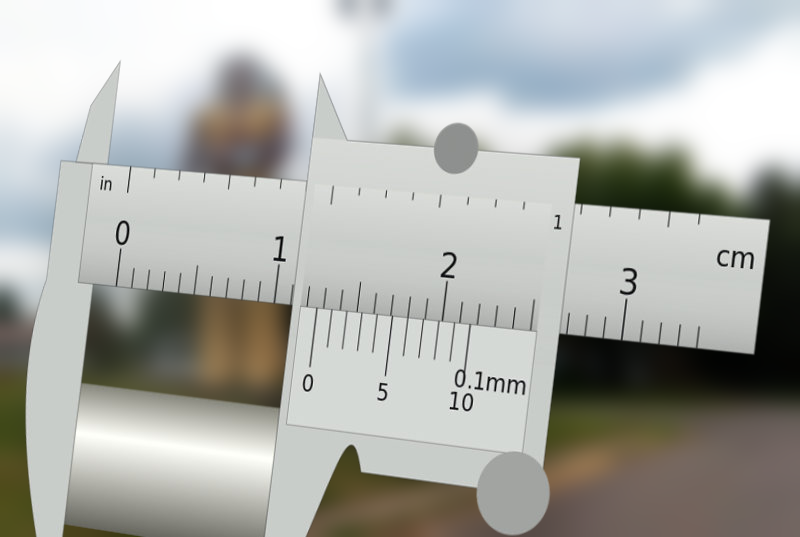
value=12.6 unit=mm
